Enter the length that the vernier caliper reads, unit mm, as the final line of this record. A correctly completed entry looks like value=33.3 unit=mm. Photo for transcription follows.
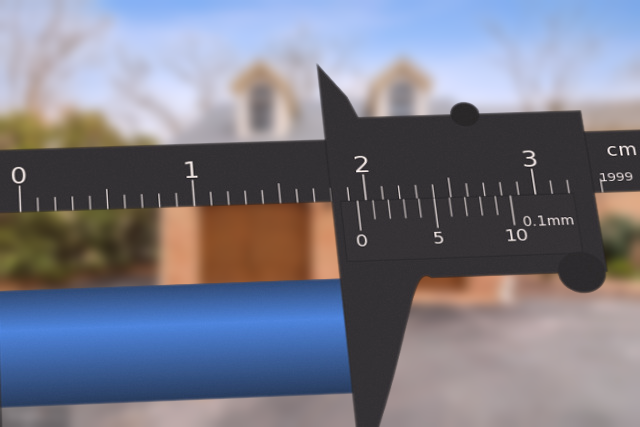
value=19.5 unit=mm
